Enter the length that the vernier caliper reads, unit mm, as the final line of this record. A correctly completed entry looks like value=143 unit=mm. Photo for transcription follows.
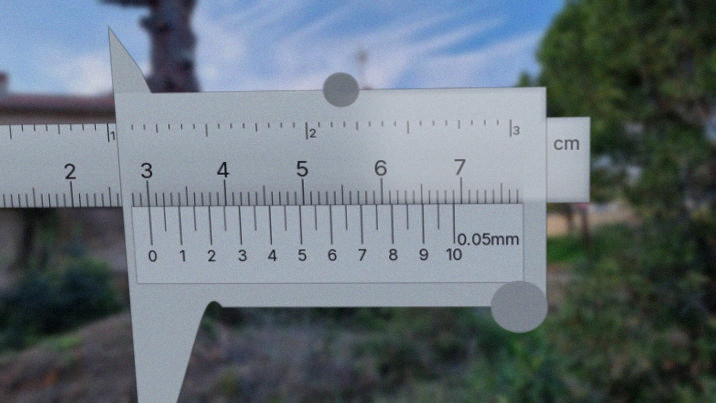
value=30.0 unit=mm
